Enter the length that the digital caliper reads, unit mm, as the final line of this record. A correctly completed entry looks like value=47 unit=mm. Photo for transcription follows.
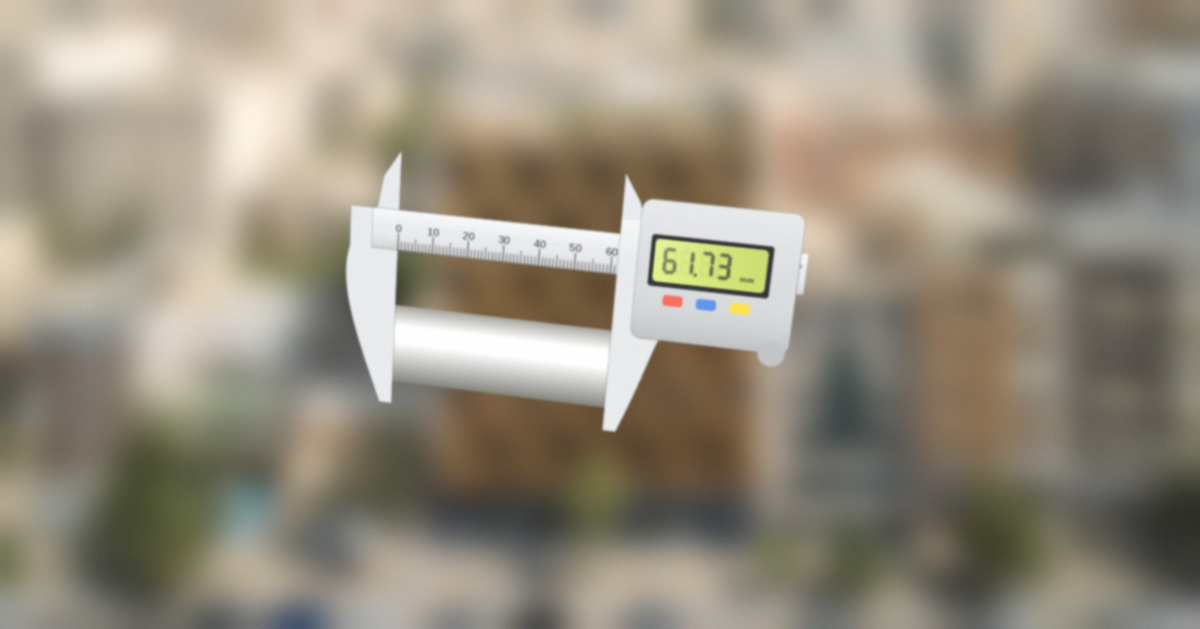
value=61.73 unit=mm
